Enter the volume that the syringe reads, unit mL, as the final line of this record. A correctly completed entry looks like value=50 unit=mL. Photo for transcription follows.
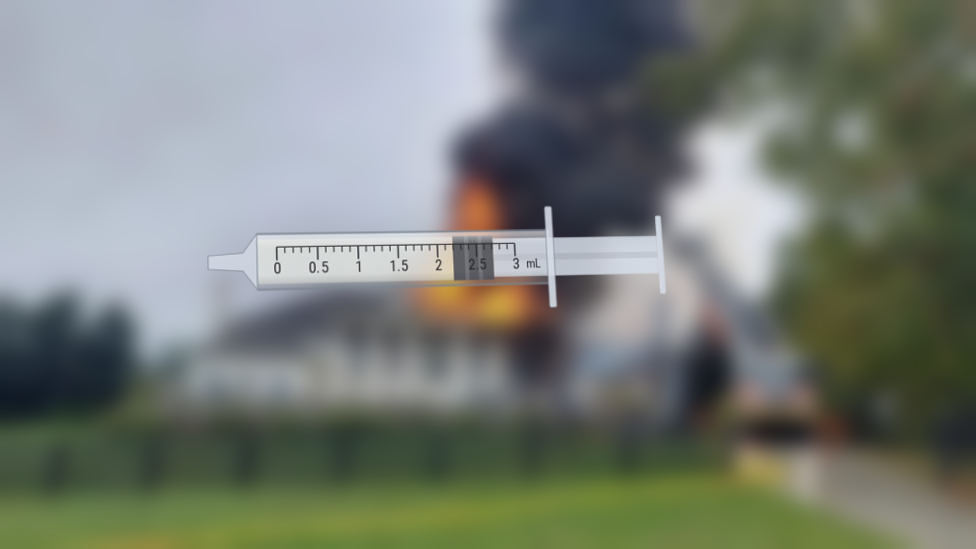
value=2.2 unit=mL
